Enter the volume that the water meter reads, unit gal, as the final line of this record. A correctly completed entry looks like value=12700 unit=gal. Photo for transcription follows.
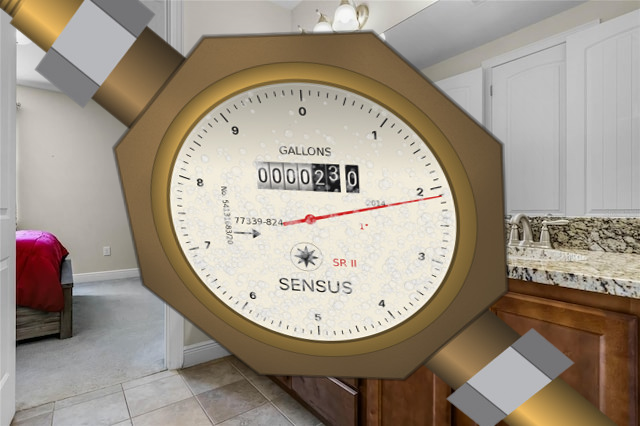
value=232.1 unit=gal
